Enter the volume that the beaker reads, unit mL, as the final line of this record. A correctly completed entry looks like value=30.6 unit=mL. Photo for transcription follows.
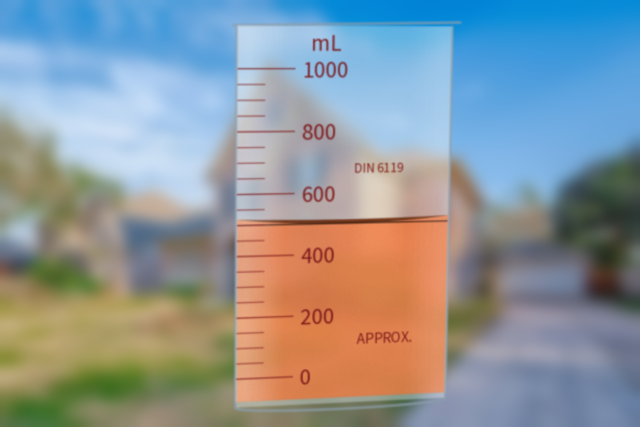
value=500 unit=mL
